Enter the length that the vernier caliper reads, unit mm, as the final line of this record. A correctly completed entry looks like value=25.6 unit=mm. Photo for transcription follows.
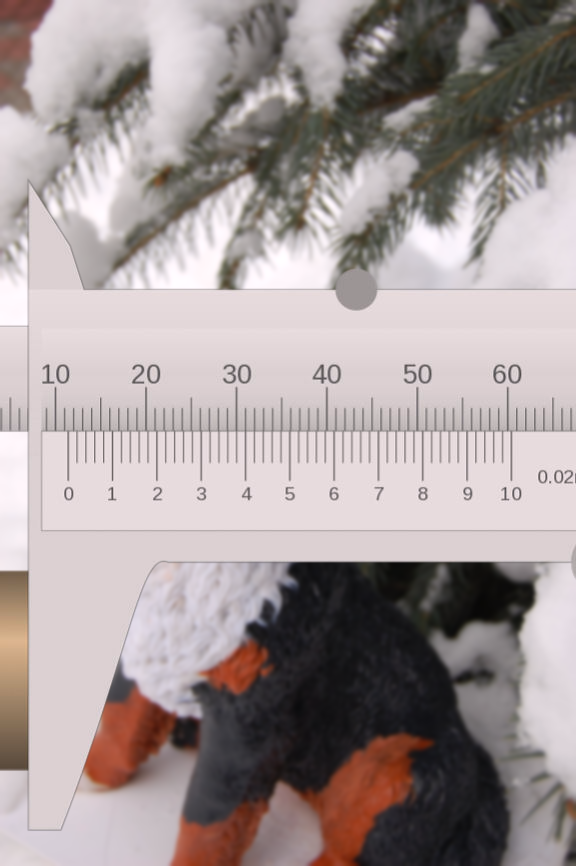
value=11.4 unit=mm
